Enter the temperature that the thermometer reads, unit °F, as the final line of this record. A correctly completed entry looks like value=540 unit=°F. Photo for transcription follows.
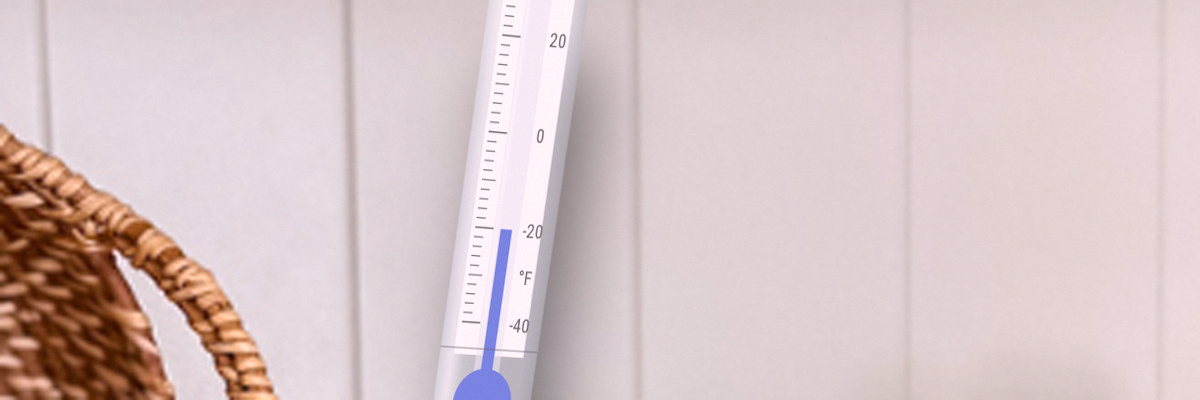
value=-20 unit=°F
